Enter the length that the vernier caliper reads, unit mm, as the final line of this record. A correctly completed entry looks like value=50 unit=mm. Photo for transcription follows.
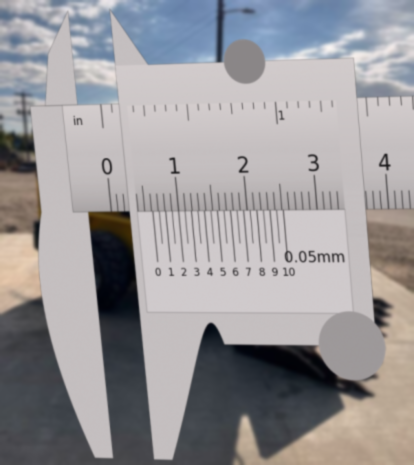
value=6.2 unit=mm
